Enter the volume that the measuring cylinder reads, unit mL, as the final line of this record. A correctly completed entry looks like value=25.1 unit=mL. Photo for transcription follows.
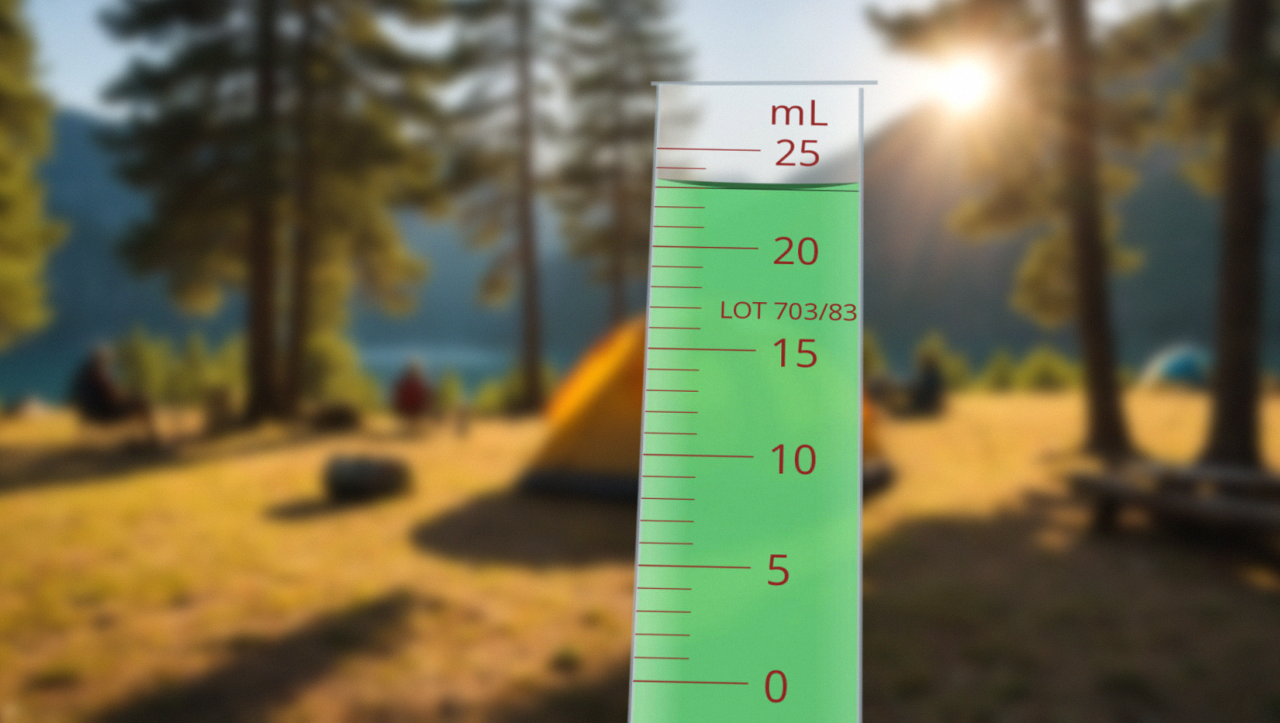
value=23 unit=mL
